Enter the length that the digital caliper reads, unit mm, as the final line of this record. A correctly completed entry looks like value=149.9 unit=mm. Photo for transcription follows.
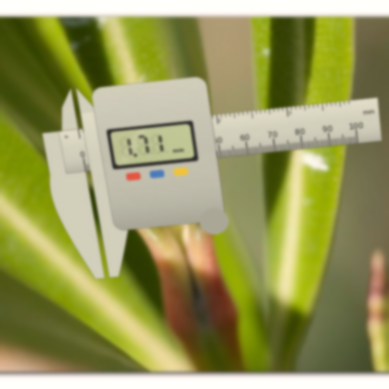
value=1.71 unit=mm
